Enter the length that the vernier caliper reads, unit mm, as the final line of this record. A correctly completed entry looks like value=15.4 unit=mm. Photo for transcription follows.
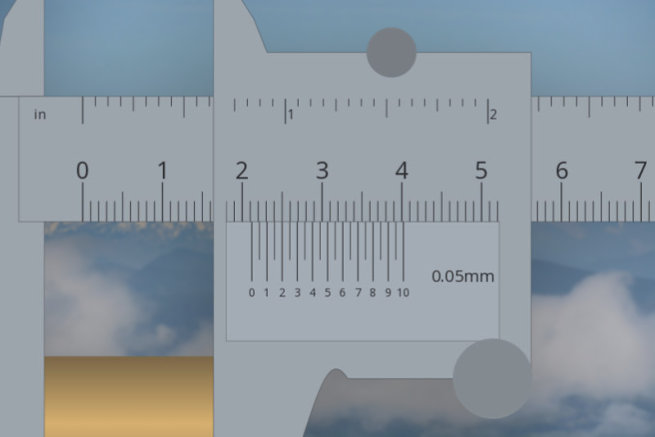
value=21.2 unit=mm
